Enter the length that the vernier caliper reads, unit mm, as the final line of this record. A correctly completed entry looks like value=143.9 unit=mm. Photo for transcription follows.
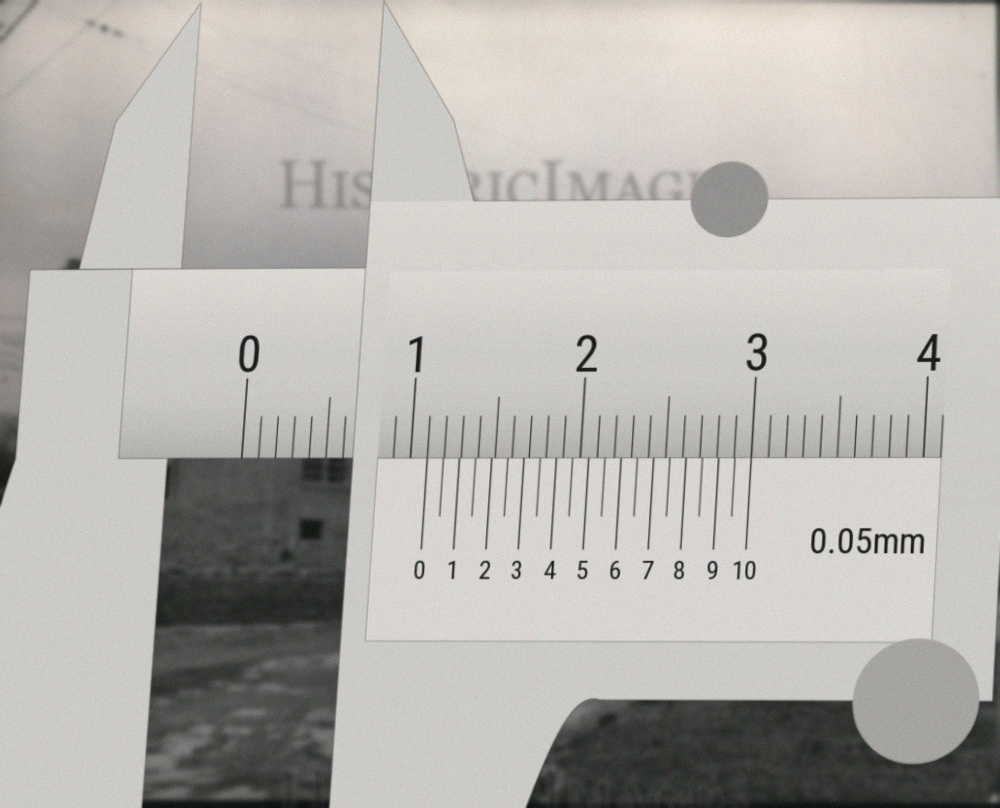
value=11.0 unit=mm
